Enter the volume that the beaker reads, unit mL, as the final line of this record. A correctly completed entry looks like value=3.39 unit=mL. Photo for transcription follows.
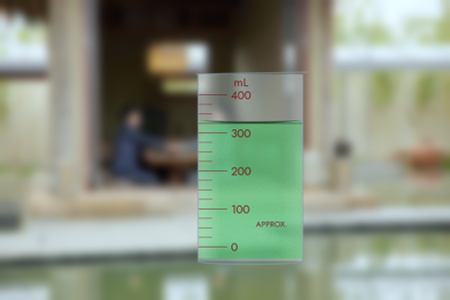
value=325 unit=mL
